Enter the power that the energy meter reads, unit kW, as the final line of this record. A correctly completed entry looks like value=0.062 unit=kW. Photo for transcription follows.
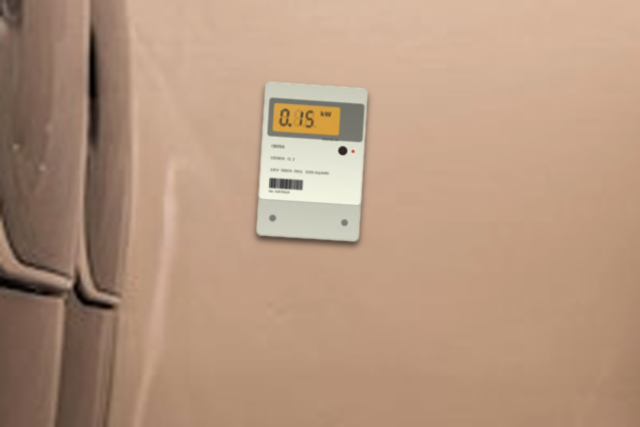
value=0.15 unit=kW
